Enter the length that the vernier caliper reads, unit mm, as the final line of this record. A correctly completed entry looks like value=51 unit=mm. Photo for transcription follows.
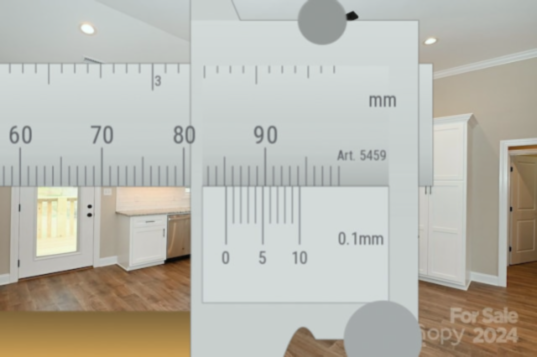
value=85.2 unit=mm
